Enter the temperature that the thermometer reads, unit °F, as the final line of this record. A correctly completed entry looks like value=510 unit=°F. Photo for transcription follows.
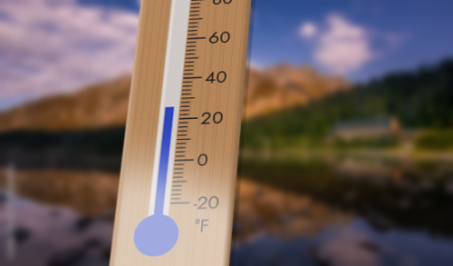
value=26 unit=°F
